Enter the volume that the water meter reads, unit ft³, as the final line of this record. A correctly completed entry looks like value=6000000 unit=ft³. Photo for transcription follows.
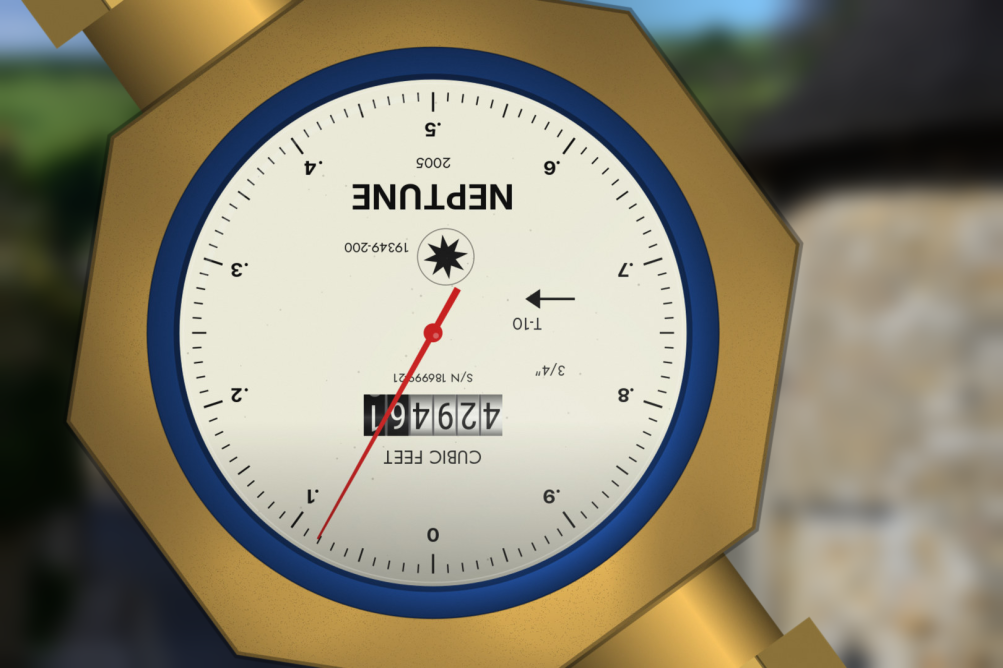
value=429461.08 unit=ft³
